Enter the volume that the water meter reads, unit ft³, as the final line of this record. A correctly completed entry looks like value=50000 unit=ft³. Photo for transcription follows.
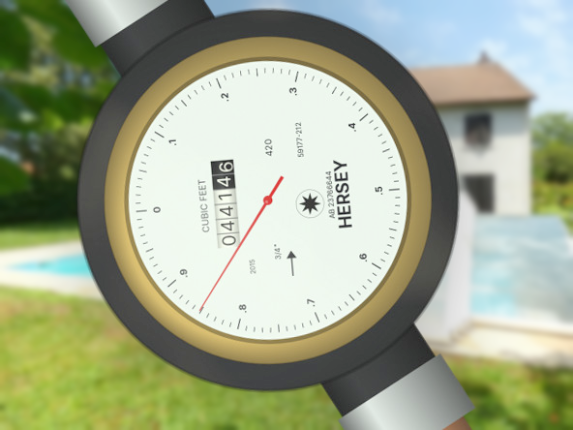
value=44145.85 unit=ft³
